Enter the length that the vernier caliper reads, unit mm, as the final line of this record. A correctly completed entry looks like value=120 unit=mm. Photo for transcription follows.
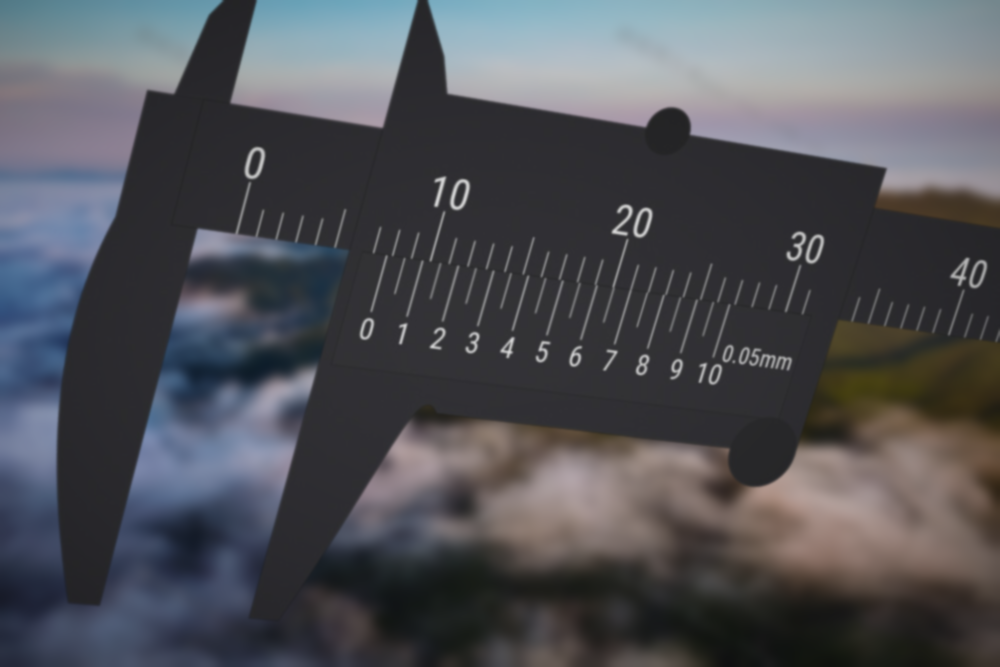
value=7.7 unit=mm
